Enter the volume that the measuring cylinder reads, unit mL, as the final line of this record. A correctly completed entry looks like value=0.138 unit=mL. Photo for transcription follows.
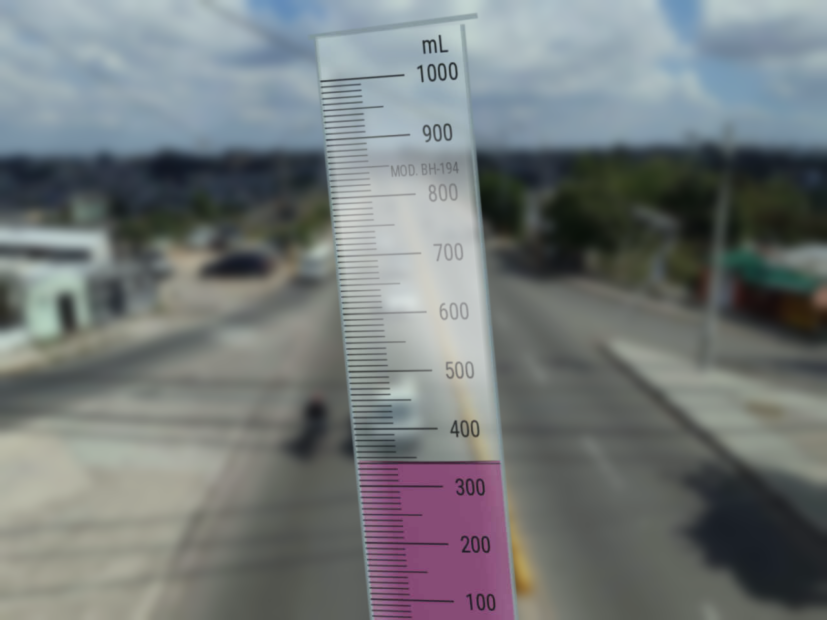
value=340 unit=mL
